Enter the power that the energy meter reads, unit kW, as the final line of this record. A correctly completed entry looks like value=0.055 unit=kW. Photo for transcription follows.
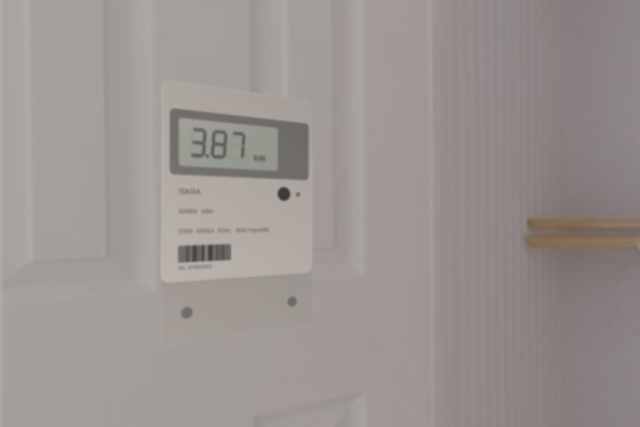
value=3.87 unit=kW
